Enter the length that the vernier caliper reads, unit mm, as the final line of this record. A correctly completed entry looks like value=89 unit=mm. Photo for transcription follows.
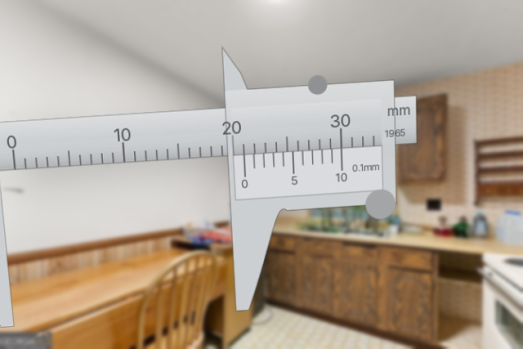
value=21.0 unit=mm
